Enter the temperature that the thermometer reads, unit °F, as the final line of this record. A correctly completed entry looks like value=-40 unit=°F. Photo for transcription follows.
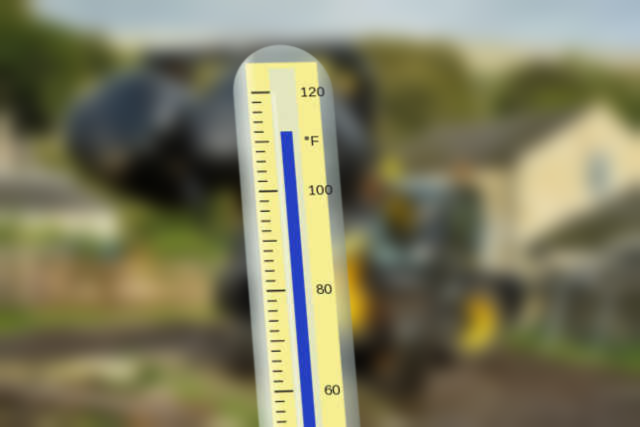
value=112 unit=°F
